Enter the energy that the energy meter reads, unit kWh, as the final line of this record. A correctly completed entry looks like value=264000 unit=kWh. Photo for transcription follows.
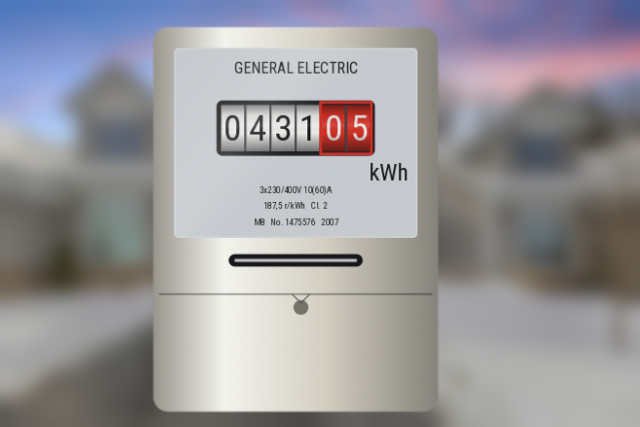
value=431.05 unit=kWh
